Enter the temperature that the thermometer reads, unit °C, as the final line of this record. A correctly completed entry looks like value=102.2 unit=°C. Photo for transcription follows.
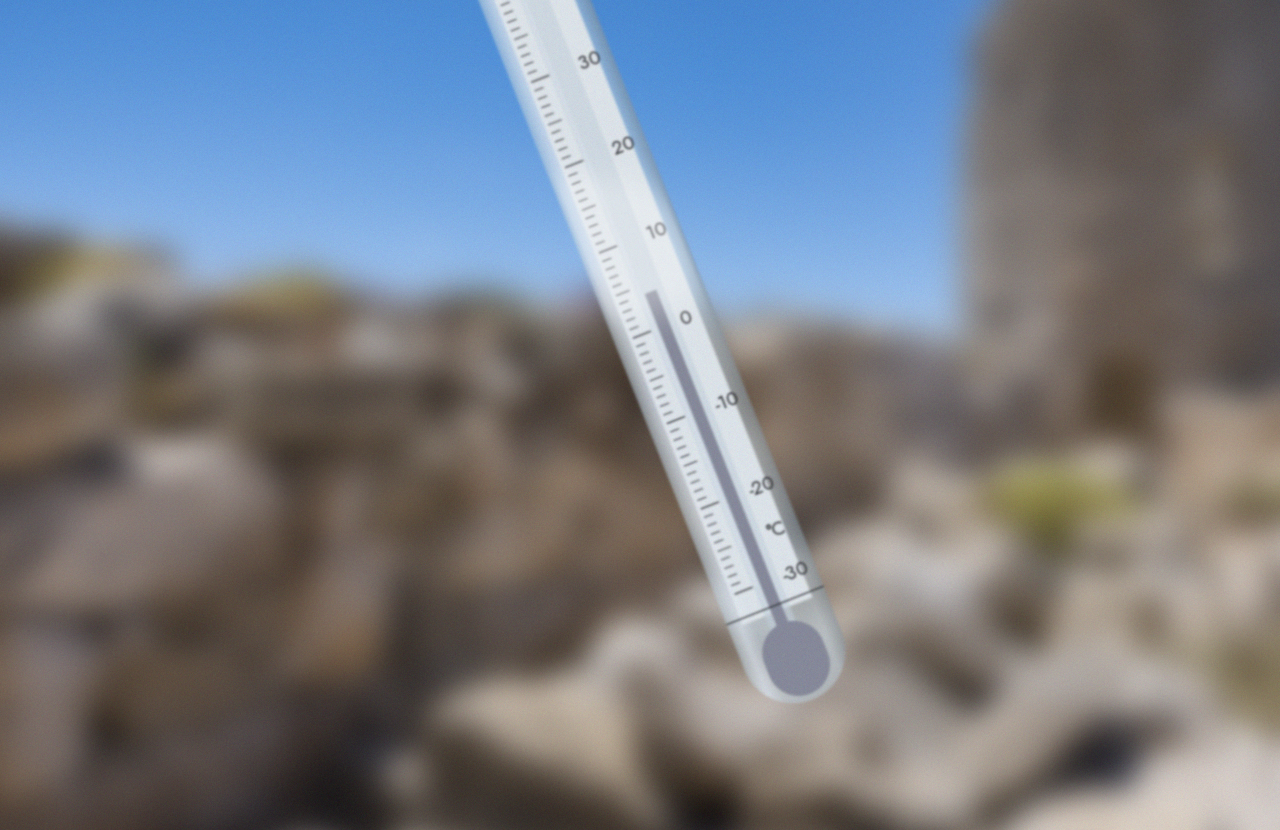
value=4 unit=°C
